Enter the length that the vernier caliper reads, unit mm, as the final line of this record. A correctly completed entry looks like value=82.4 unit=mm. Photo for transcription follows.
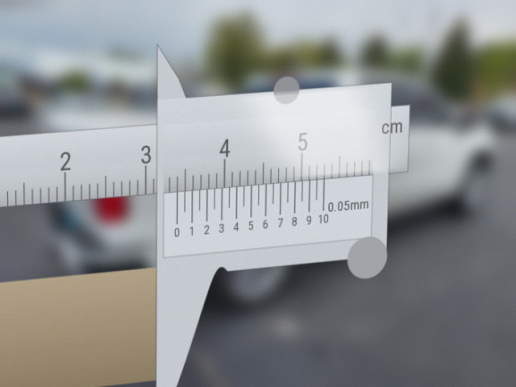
value=34.0 unit=mm
